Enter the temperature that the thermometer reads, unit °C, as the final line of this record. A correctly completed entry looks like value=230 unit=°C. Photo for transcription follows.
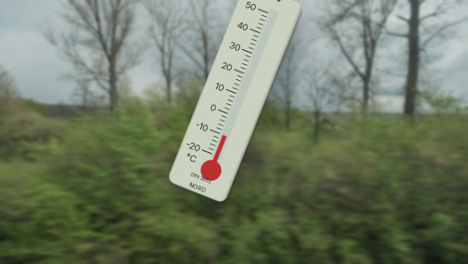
value=-10 unit=°C
